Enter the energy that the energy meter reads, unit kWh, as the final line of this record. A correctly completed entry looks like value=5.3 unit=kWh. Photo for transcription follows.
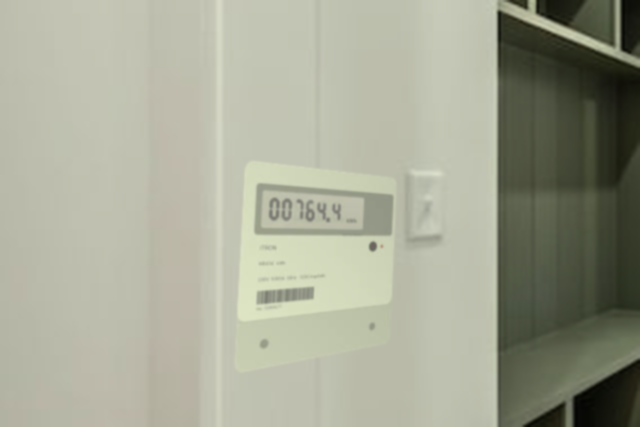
value=764.4 unit=kWh
